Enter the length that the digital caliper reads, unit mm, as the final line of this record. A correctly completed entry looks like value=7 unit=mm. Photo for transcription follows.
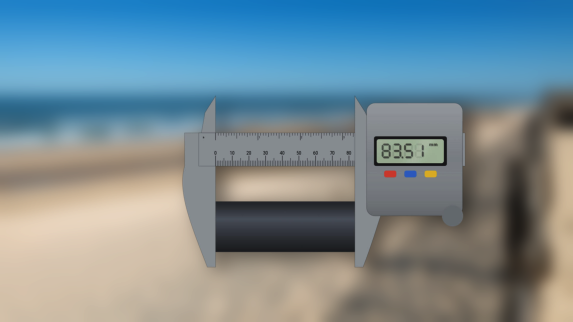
value=83.51 unit=mm
